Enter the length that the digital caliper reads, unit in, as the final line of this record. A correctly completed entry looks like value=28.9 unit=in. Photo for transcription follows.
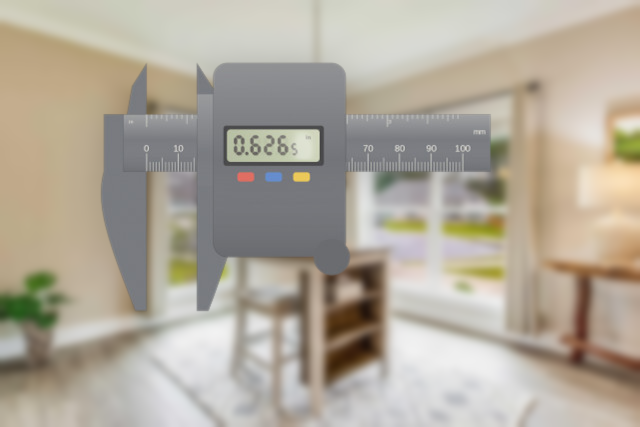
value=0.6265 unit=in
